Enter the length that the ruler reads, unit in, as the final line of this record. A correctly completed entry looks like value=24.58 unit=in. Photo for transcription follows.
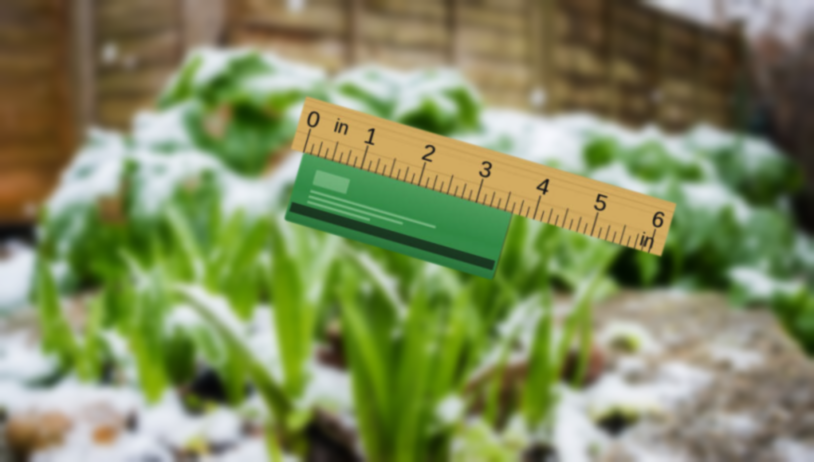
value=3.625 unit=in
